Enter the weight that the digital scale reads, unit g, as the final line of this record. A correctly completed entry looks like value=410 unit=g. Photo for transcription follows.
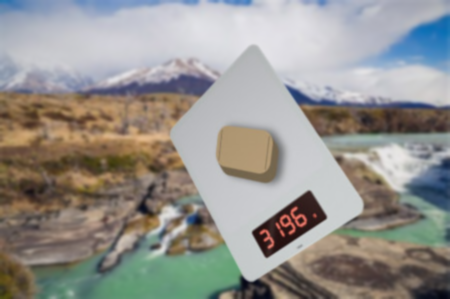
value=3196 unit=g
